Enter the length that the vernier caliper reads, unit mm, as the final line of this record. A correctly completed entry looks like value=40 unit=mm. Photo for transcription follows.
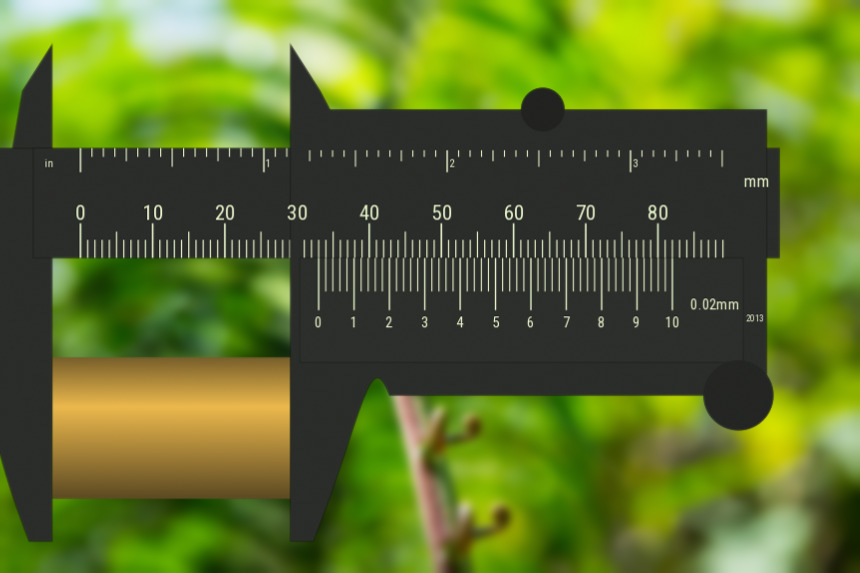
value=33.0 unit=mm
